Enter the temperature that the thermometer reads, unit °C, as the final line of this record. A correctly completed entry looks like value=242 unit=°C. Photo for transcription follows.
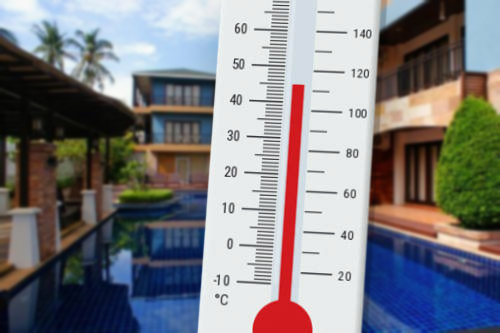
value=45 unit=°C
